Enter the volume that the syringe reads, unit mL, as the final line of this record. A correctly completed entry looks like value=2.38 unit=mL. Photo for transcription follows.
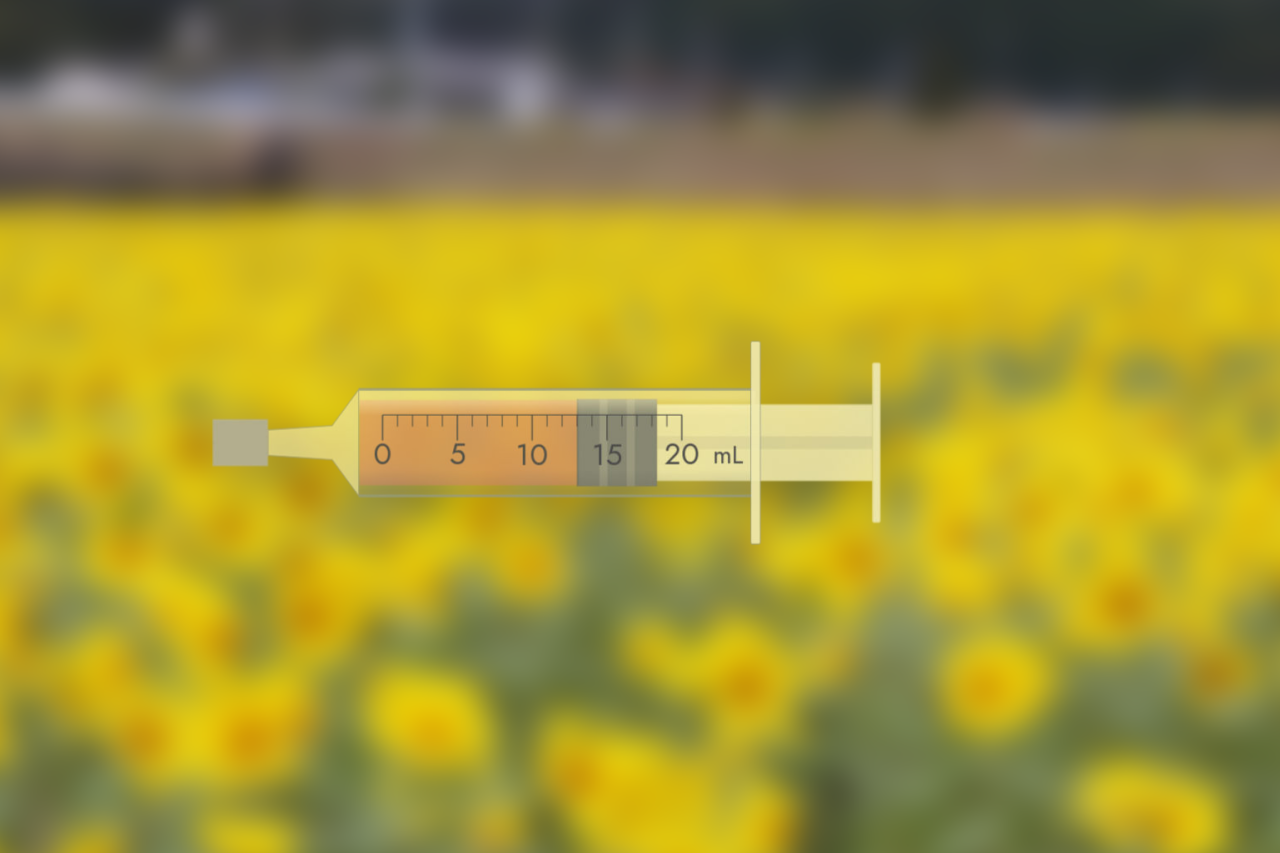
value=13 unit=mL
